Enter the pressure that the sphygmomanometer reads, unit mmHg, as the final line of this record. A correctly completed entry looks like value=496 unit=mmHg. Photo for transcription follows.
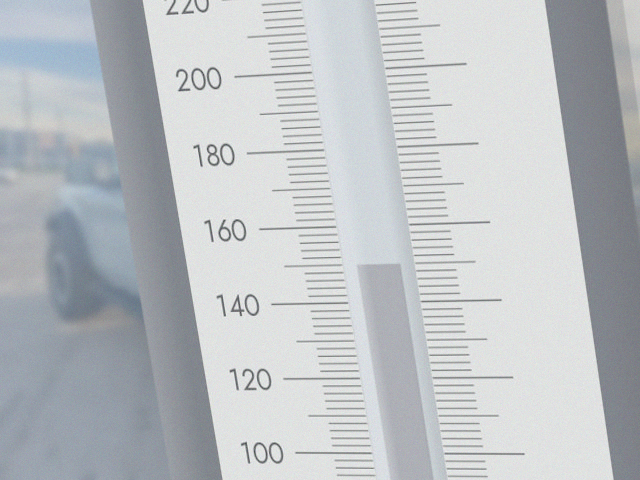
value=150 unit=mmHg
